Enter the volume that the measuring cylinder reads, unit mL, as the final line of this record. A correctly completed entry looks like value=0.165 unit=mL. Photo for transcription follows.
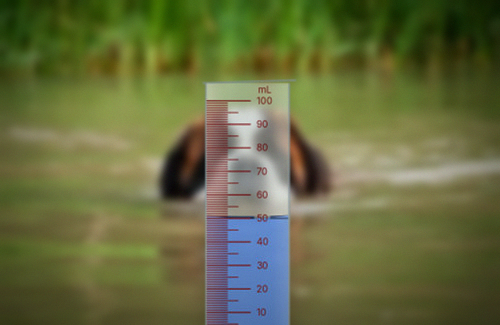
value=50 unit=mL
